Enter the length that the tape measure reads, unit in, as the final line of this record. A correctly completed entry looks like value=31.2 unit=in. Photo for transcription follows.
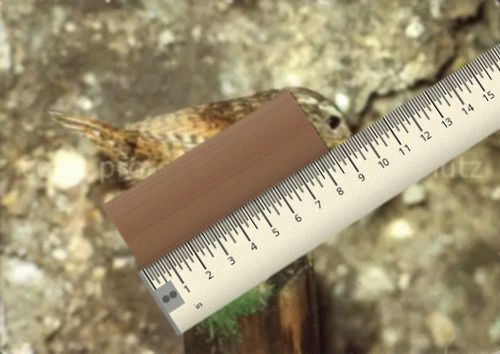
value=8.5 unit=in
